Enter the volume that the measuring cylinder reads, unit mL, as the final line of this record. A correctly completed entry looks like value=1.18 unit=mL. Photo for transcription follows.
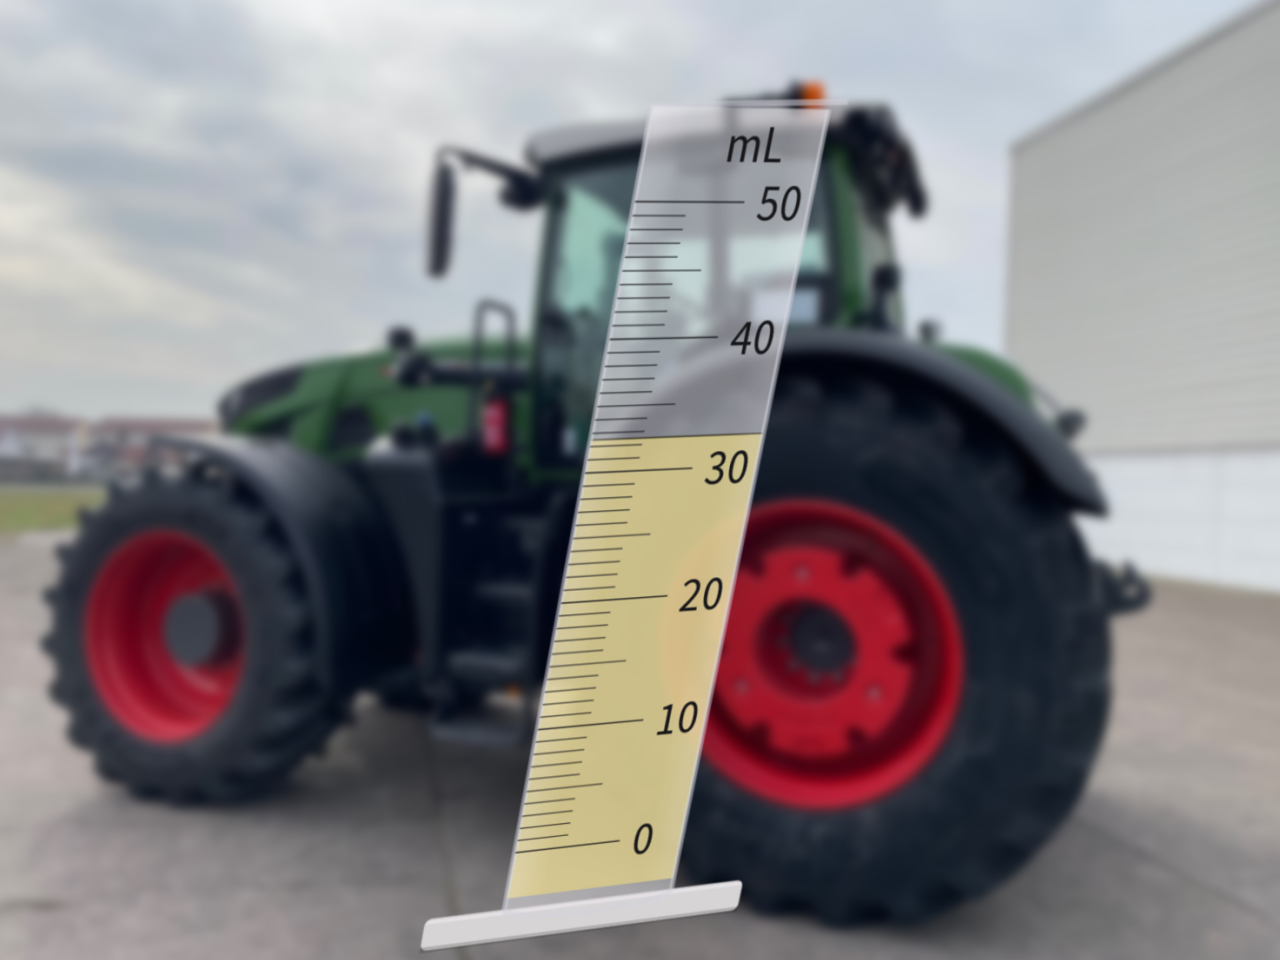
value=32.5 unit=mL
